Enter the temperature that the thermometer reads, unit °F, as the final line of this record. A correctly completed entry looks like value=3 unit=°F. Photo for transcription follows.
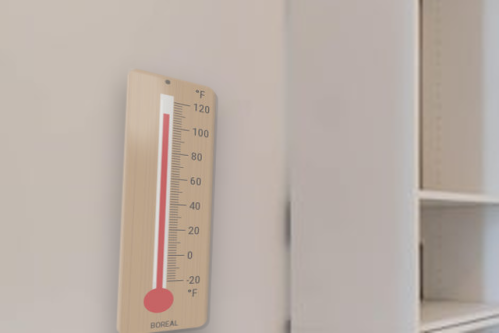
value=110 unit=°F
